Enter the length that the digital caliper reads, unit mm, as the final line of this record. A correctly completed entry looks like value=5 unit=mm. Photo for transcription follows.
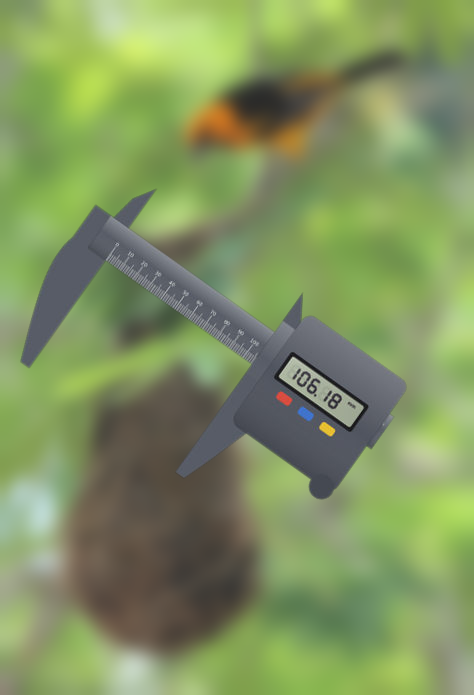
value=106.18 unit=mm
